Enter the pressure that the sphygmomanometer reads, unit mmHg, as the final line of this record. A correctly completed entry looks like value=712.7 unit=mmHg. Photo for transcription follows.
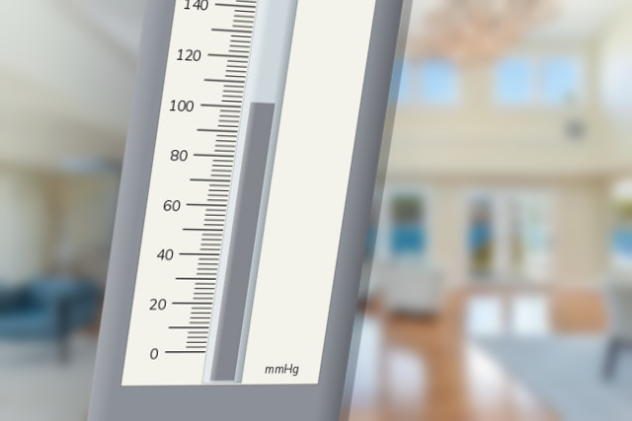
value=102 unit=mmHg
